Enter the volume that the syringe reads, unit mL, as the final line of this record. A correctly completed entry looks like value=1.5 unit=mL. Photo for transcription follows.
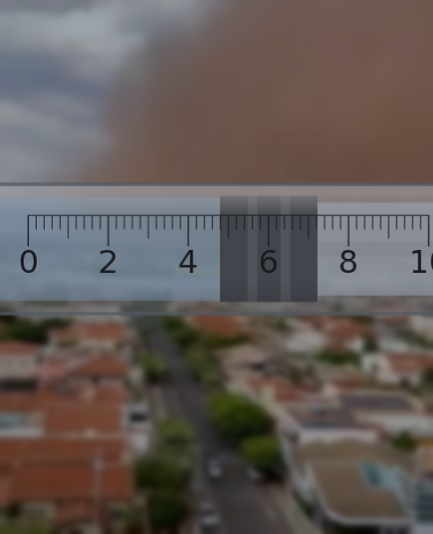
value=4.8 unit=mL
